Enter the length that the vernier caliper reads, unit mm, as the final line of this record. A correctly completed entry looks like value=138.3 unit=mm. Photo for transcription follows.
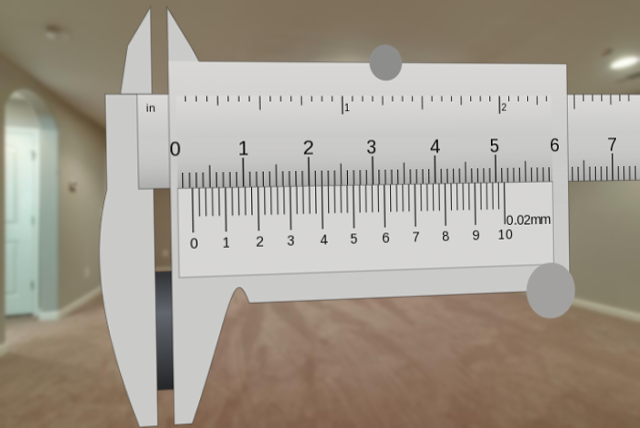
value=2.4 unit=mm
